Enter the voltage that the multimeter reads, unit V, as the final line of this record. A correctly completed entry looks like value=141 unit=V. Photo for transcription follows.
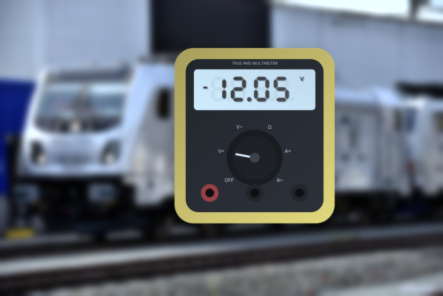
value=-12.05 unit=V
